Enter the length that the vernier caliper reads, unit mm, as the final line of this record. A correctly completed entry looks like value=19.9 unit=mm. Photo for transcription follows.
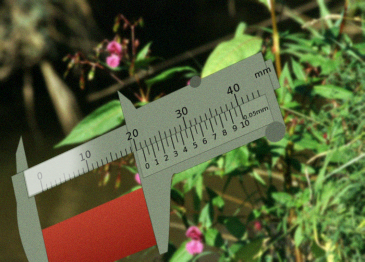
value=21.2 unit=mm
